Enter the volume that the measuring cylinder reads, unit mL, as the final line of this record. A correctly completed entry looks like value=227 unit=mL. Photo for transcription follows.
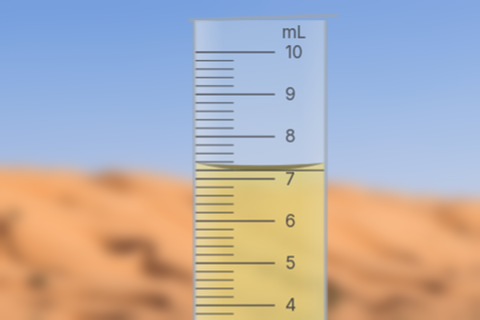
value=7.2 unit=mL
